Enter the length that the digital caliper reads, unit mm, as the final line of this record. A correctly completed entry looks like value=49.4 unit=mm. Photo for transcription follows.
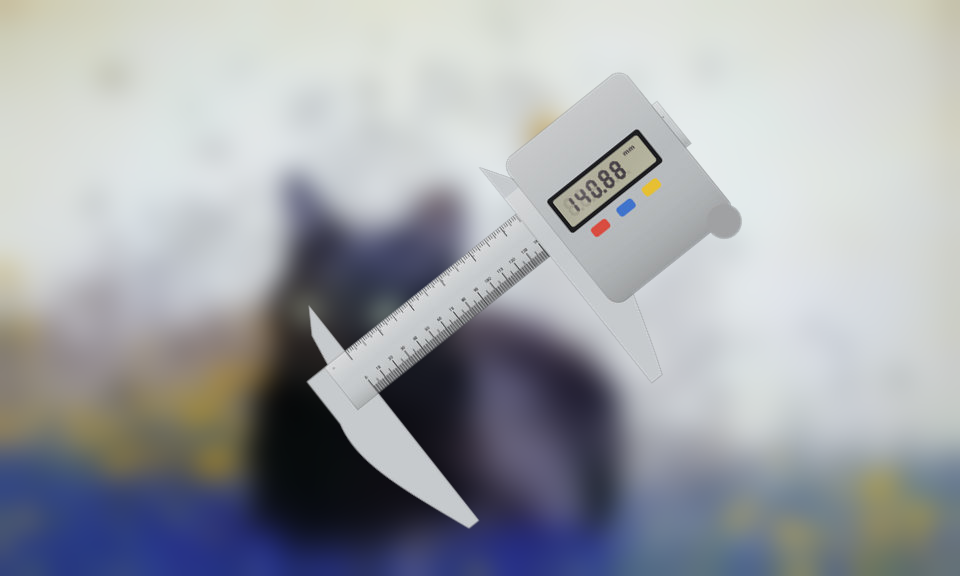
value=140.88 unit=mm
